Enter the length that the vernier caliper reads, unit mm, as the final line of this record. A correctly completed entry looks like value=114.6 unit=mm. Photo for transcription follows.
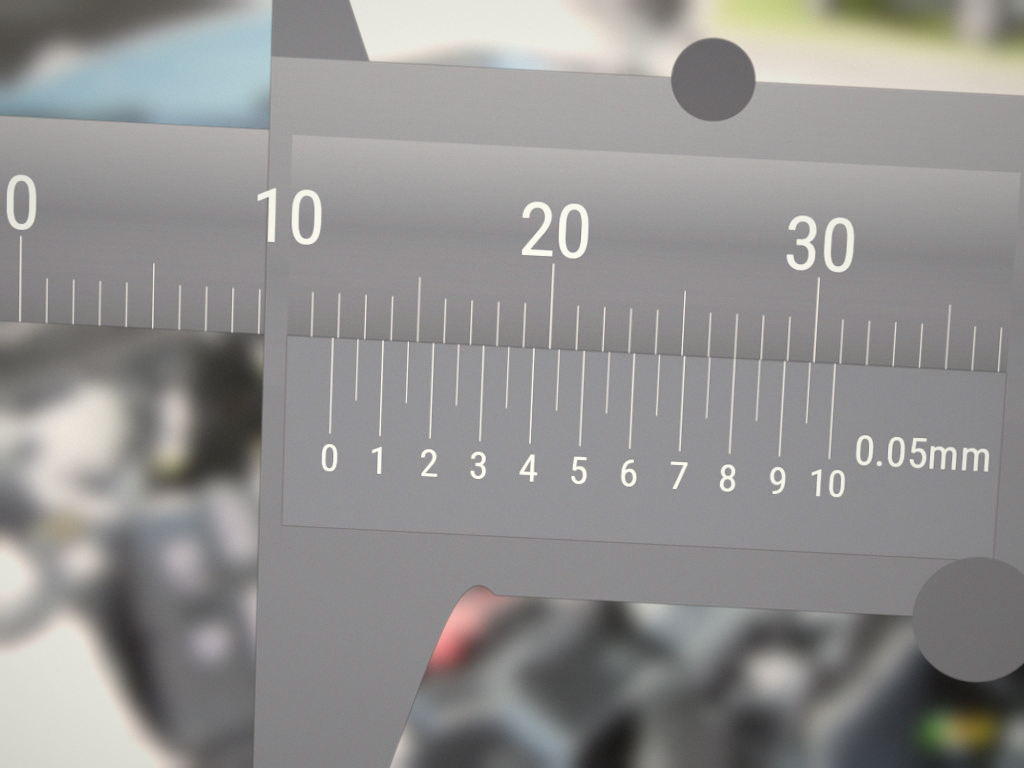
value=11.80 unit=mm
